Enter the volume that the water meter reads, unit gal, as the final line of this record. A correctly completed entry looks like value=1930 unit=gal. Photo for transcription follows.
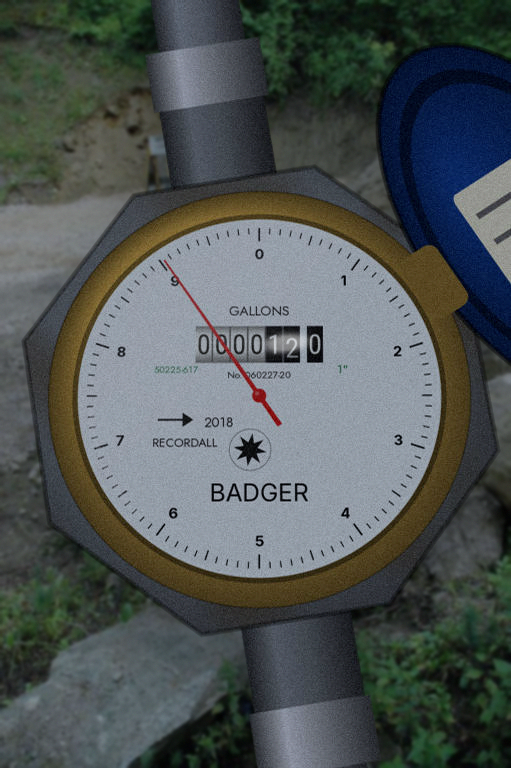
value=119.0 unit=gal
